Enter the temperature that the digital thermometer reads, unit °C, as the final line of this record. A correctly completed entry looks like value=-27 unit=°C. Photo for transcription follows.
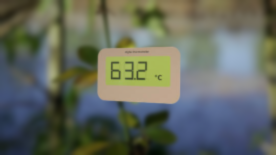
value=63.2 unit=°C
